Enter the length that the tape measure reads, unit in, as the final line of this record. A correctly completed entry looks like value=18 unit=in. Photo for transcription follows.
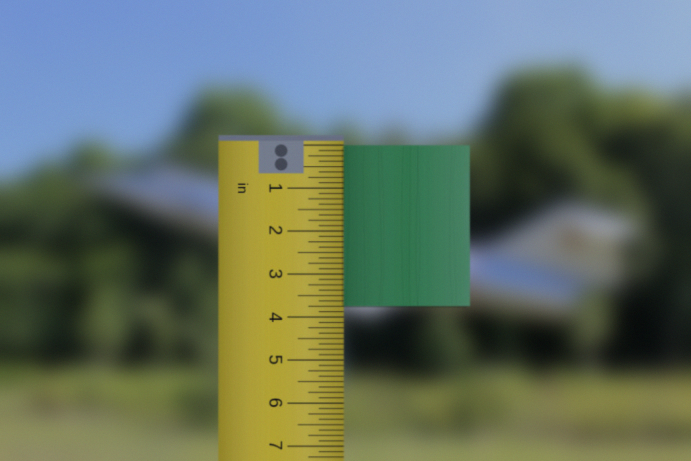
value=3.75 unit=in
